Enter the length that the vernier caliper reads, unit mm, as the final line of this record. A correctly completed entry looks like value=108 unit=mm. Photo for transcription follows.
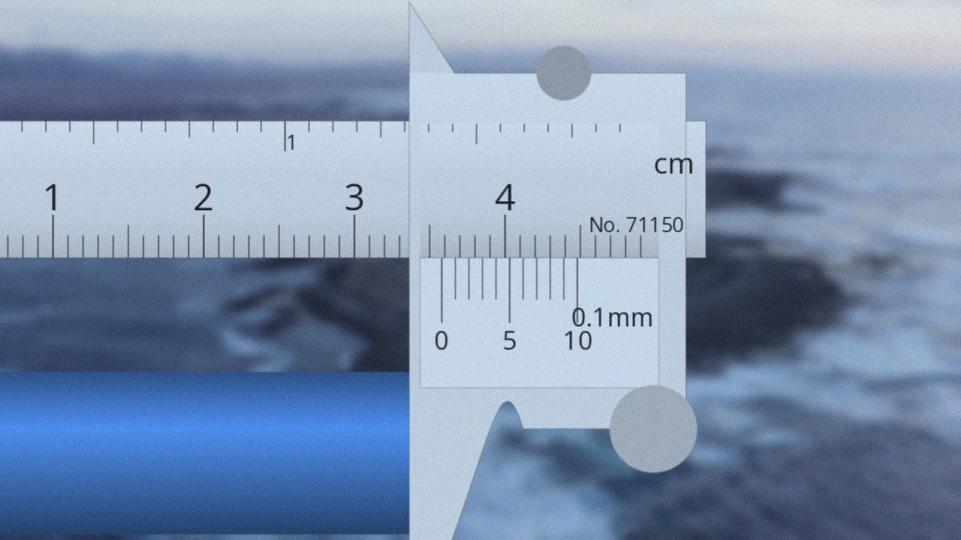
value=35.8 unit=mm
